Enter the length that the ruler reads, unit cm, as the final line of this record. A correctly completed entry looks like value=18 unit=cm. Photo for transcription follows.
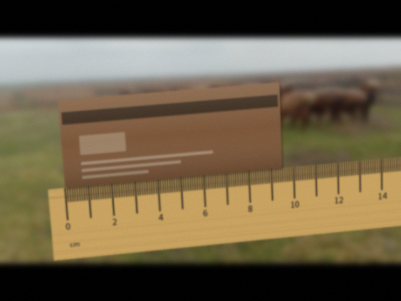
value=9.5 unit=cm
